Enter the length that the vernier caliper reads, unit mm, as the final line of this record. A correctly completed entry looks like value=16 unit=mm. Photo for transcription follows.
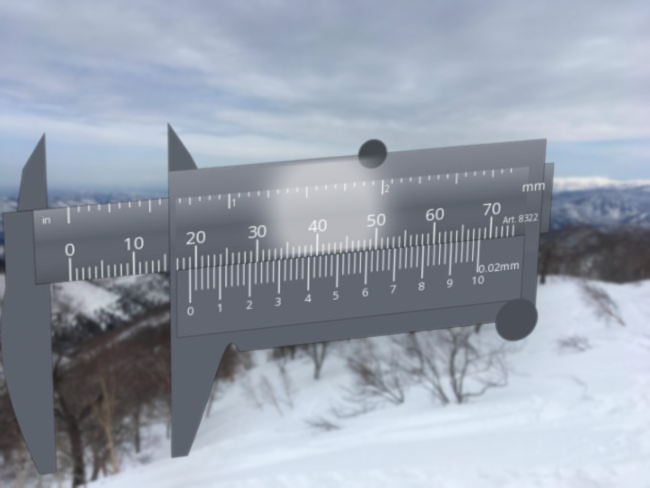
value=19.0 unit=mm
